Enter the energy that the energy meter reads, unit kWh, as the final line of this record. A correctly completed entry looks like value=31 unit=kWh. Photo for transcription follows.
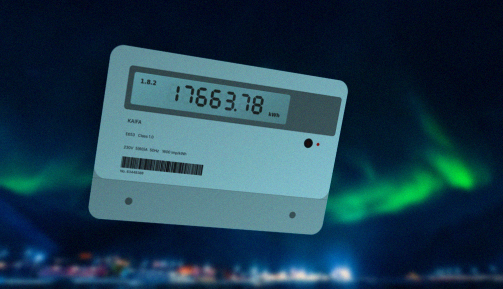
value=17663.78 unit=kWh
